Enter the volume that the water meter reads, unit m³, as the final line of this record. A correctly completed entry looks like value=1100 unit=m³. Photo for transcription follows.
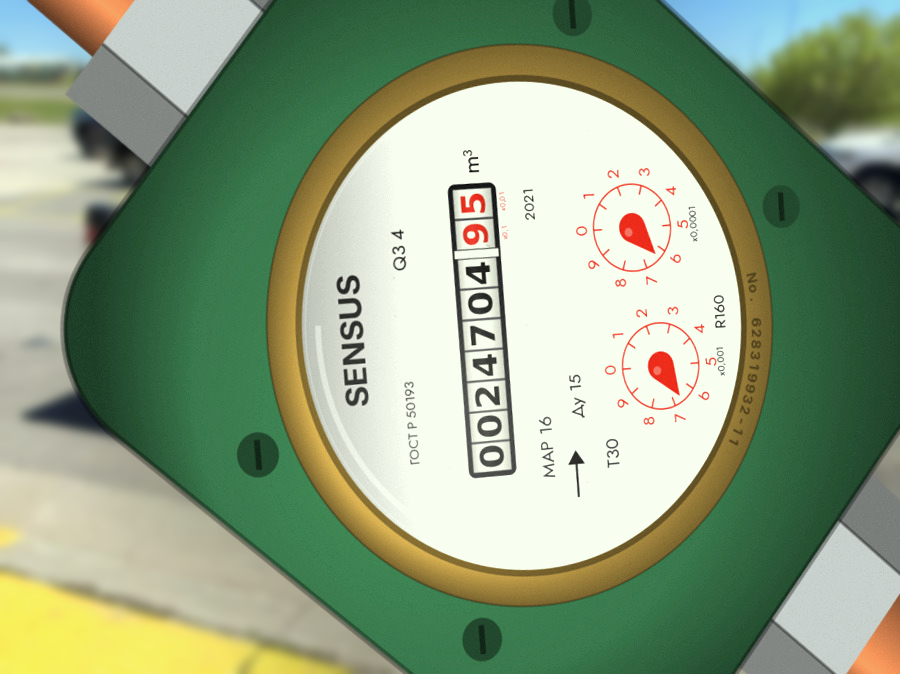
value=24704.9566 unit=m³
